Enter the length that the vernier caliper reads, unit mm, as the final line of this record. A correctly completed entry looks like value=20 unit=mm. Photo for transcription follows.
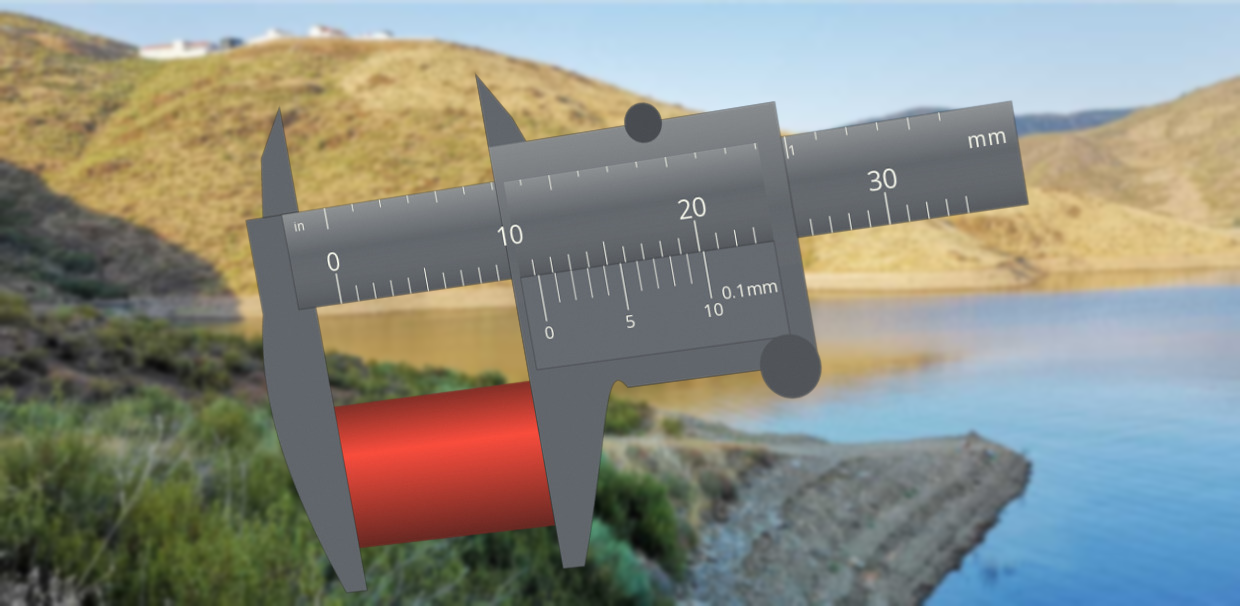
value=11.2 unit=mm
